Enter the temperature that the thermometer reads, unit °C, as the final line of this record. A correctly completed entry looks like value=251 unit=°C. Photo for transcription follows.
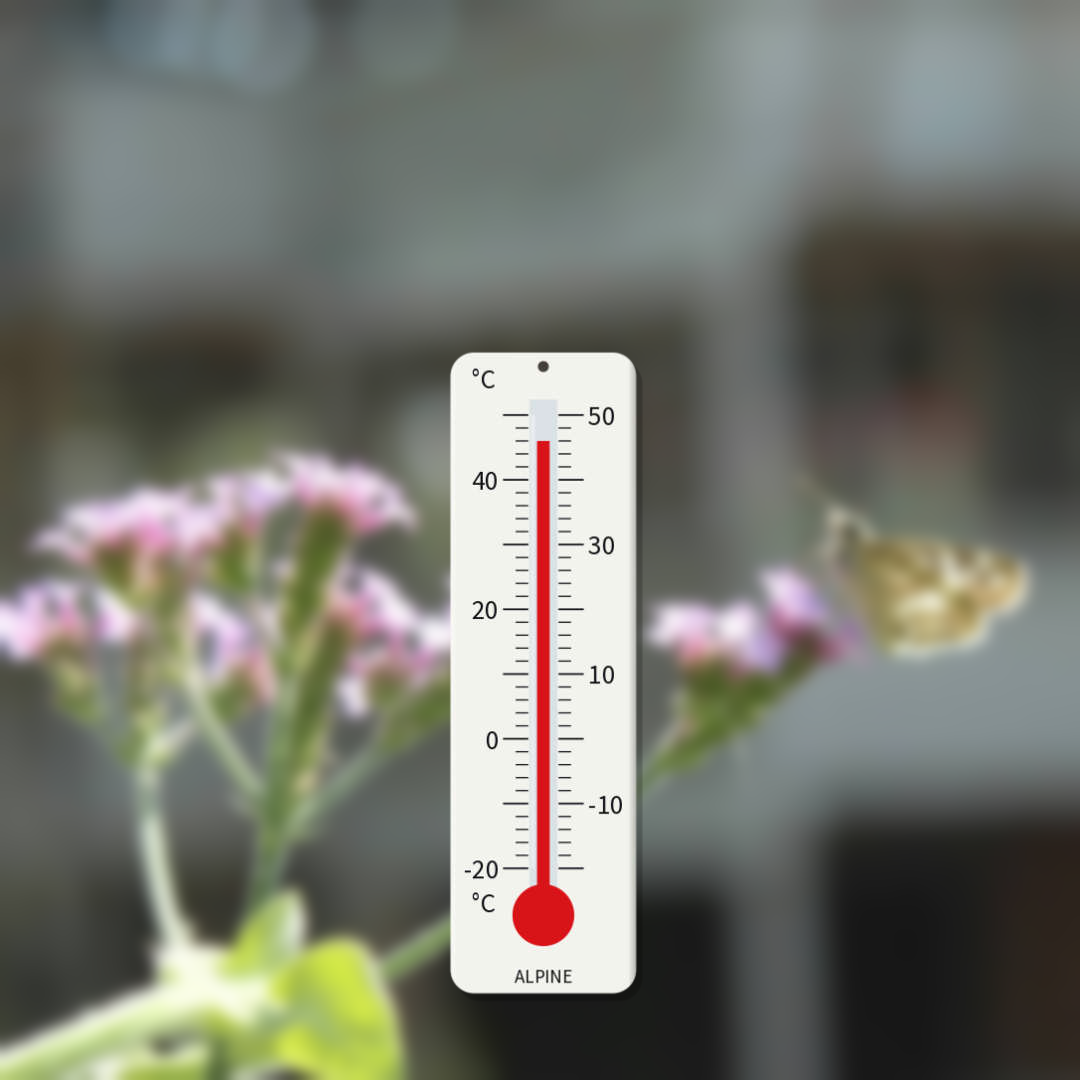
value=46 unit=°C
